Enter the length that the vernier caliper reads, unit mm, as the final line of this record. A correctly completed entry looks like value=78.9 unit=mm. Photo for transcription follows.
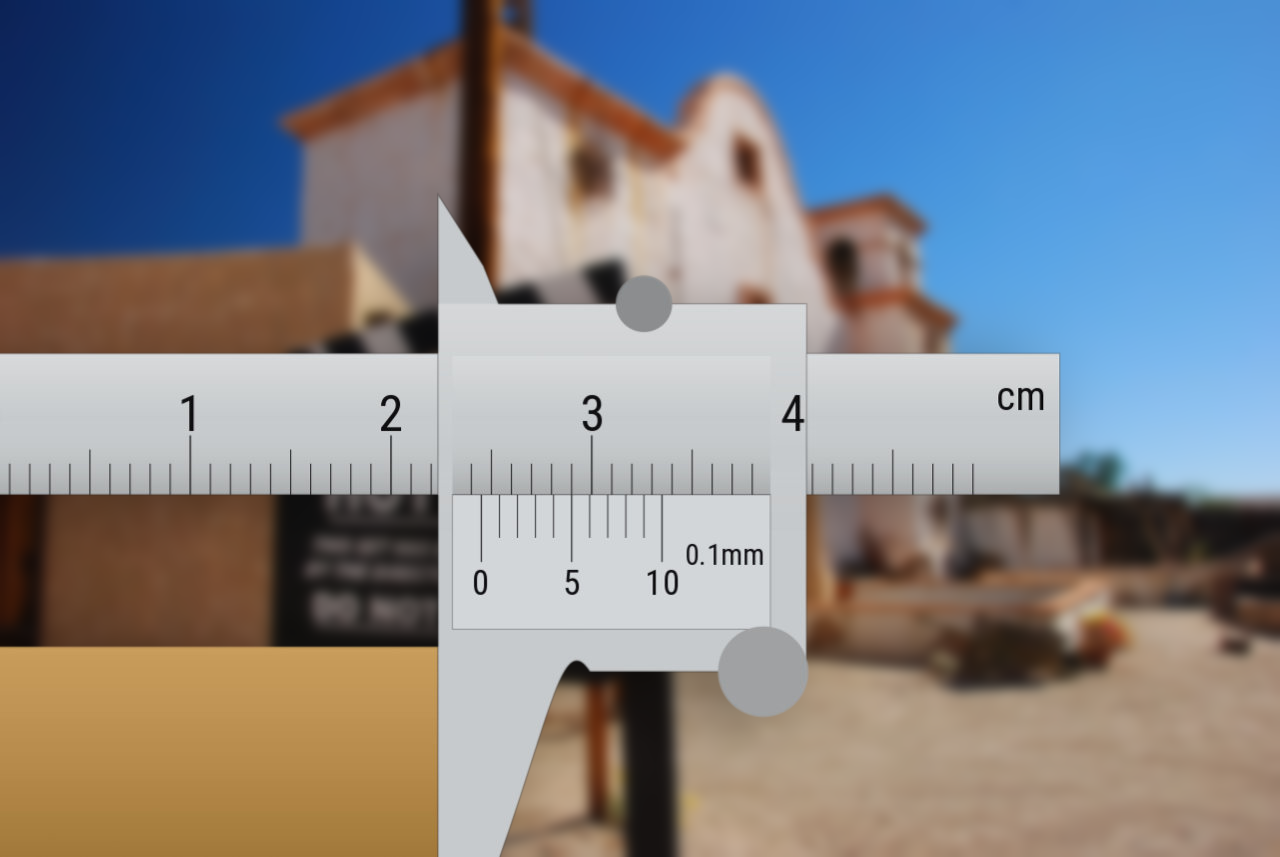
value=24.5 unit=mm
